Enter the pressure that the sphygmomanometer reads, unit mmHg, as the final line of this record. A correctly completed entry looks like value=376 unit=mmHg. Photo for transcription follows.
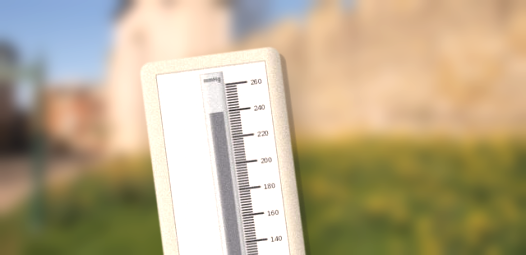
value=240 unit=mmHg
